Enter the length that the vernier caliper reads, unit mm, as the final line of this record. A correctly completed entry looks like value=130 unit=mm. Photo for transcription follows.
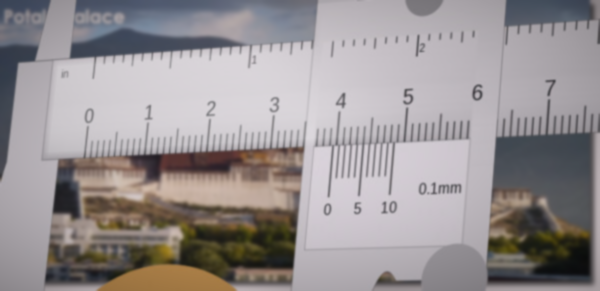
value=39.5 unit=mm
